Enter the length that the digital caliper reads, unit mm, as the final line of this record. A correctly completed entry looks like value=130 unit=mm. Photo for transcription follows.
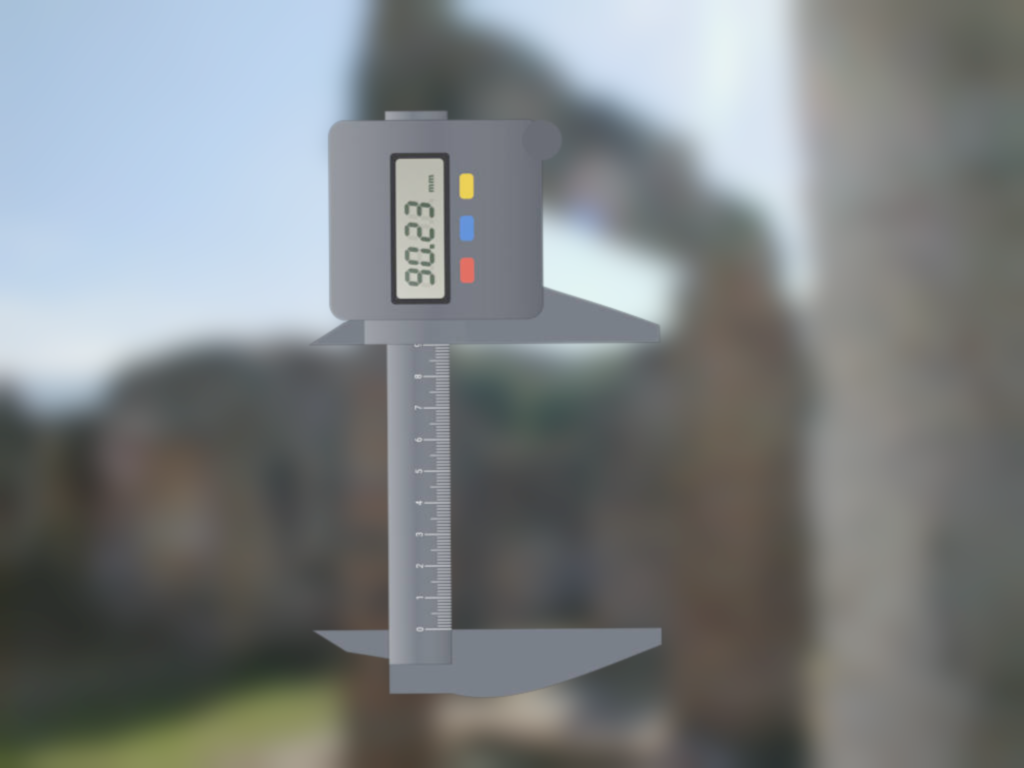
value=90.23 unit=mm
